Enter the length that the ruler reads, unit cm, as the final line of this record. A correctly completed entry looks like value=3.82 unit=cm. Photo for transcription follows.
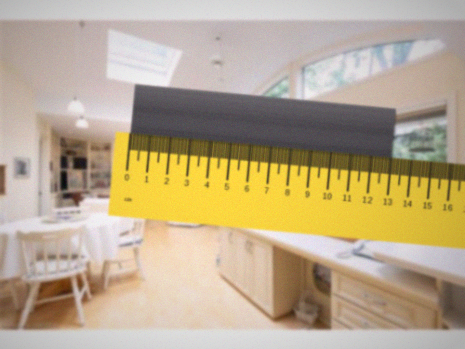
value=13 unit=cm
